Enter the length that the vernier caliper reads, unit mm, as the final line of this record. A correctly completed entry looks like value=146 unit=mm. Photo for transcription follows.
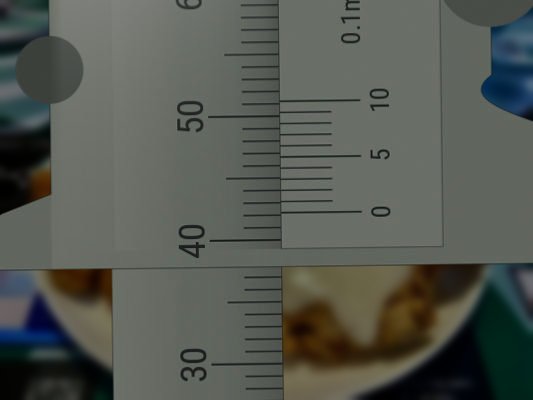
value=42.2 unit=mm
